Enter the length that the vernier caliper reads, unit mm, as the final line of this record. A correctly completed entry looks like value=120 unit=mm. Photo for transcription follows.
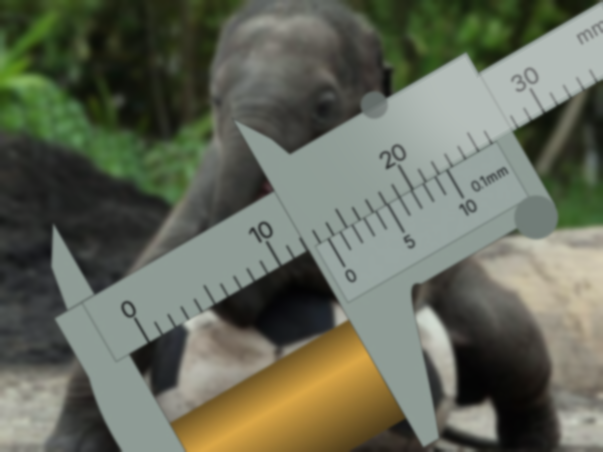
value=13.6 unit=mm
